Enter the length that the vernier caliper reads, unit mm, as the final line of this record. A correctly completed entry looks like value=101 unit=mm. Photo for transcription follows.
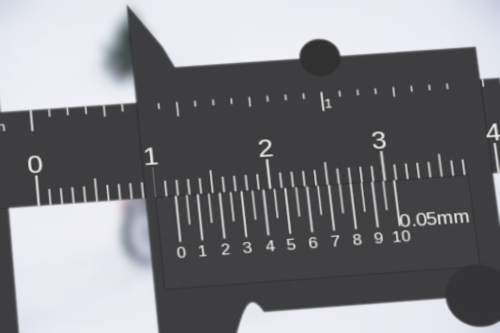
value=11.8 unit=mm
